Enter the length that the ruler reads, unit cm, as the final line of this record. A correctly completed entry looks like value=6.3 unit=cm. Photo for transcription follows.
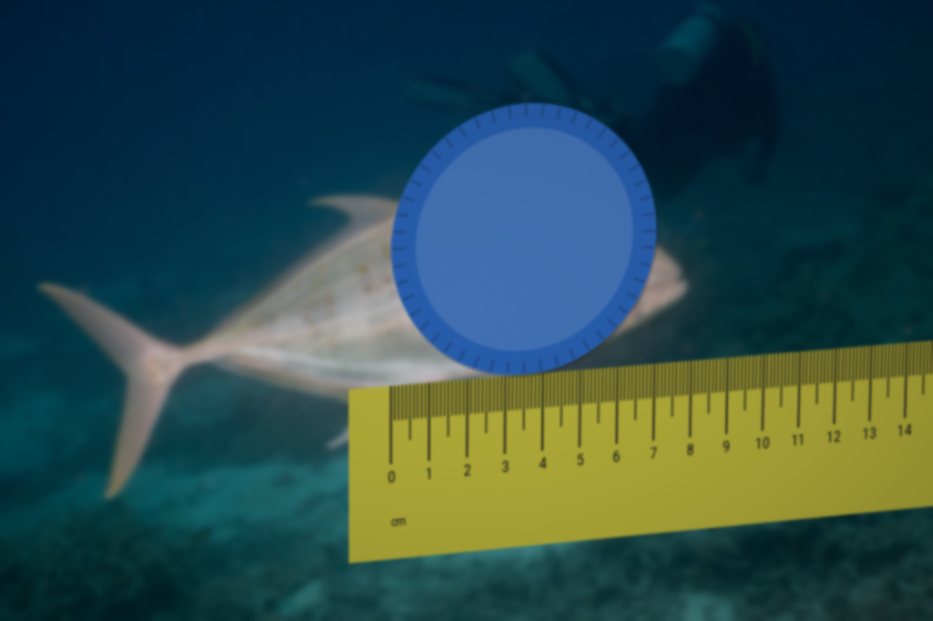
value=7 unit=cm
